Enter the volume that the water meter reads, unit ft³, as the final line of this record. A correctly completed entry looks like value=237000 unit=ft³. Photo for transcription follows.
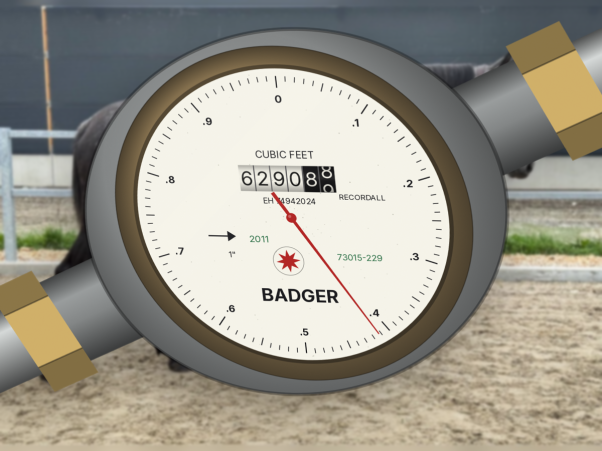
value=629088.41 unit=ft³
